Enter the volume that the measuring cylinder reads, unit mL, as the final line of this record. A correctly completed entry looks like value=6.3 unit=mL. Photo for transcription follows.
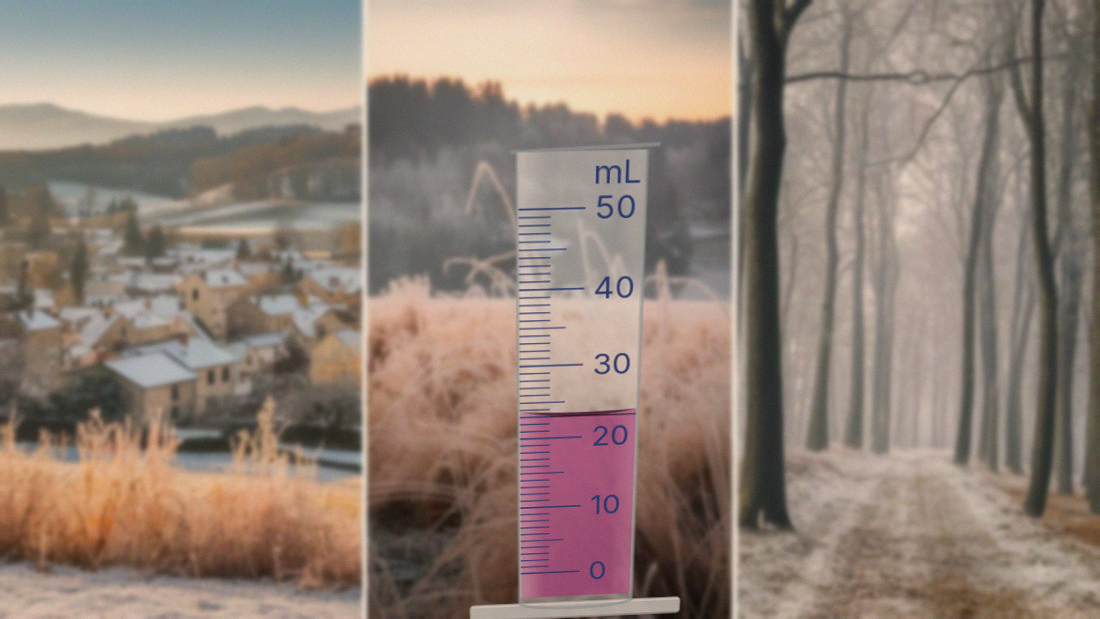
value=23 unit=mL
